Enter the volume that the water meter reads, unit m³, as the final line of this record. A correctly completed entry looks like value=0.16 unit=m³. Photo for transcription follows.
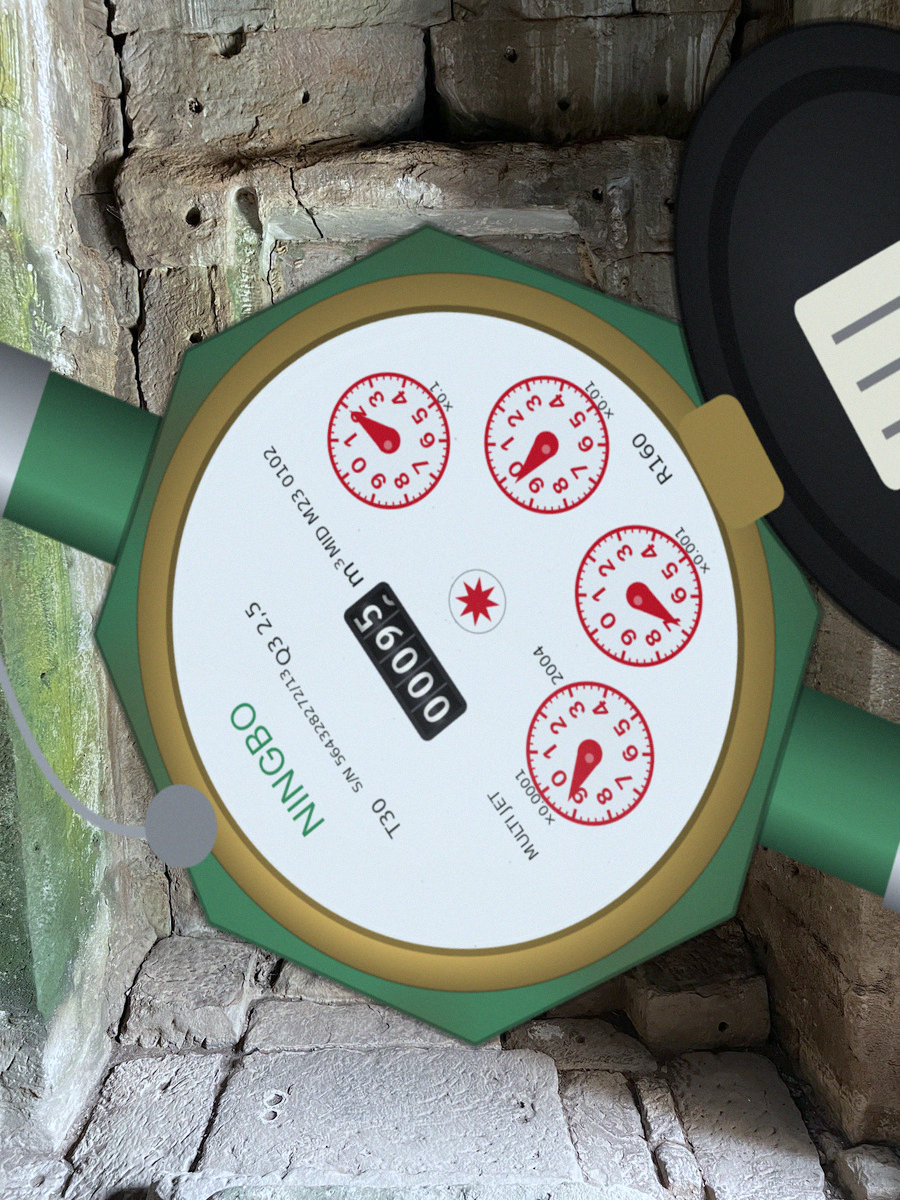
value=95.1969 unit=m³
